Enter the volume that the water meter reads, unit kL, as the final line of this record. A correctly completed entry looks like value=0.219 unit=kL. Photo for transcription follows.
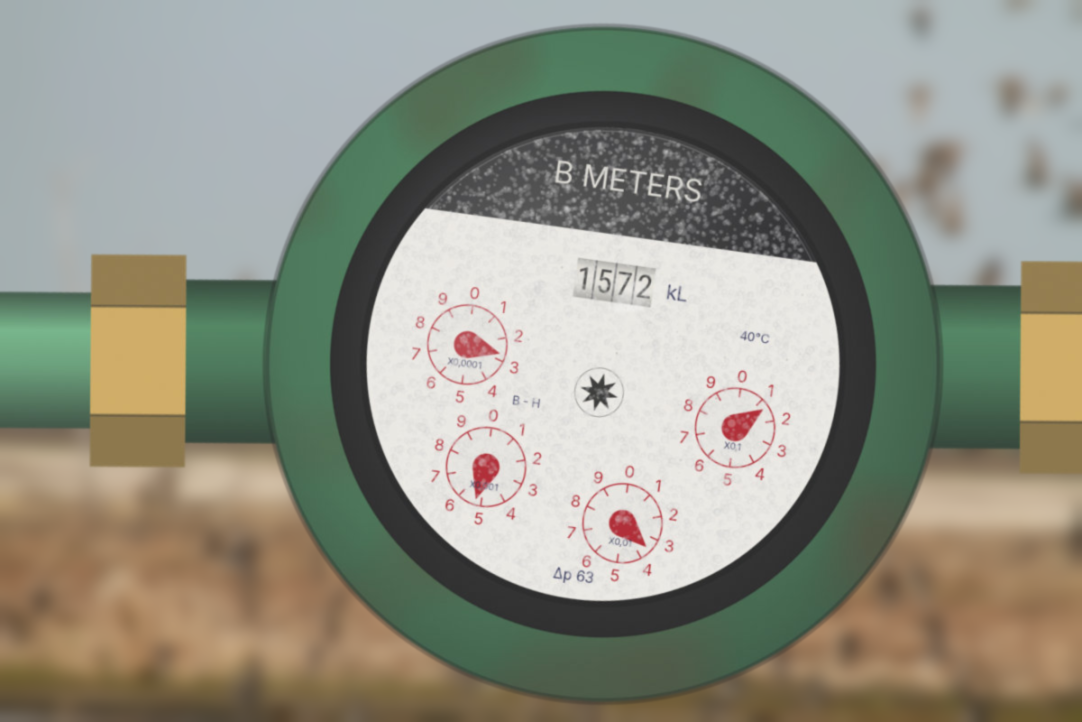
value=1572.1352 unit=kL
